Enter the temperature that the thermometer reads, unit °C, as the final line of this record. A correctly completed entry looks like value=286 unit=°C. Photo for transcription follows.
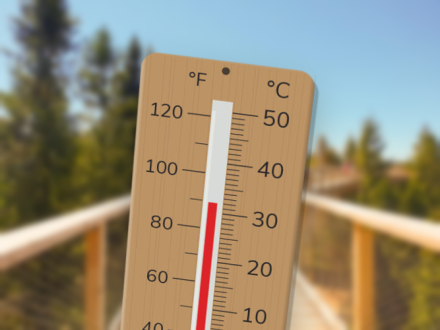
value=32 unit=°C
